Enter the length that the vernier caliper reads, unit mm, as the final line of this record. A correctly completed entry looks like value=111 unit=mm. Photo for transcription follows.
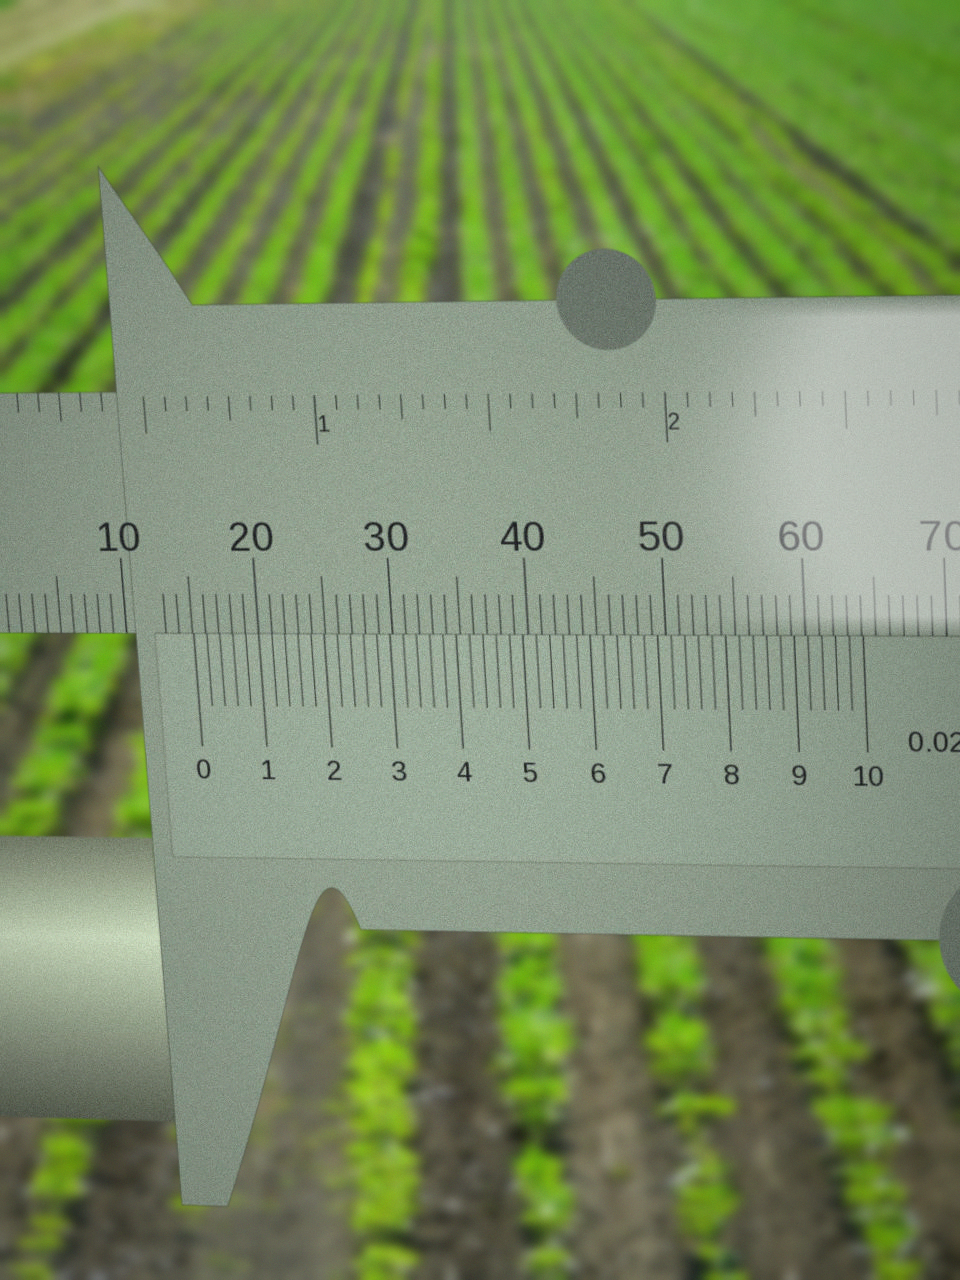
value=15.1 unit=mm
